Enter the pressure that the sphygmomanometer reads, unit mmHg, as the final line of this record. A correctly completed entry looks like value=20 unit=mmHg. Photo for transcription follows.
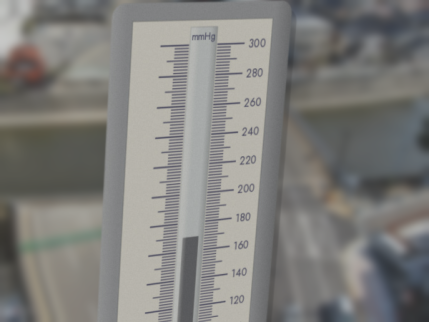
value=170 unit=mmHg
